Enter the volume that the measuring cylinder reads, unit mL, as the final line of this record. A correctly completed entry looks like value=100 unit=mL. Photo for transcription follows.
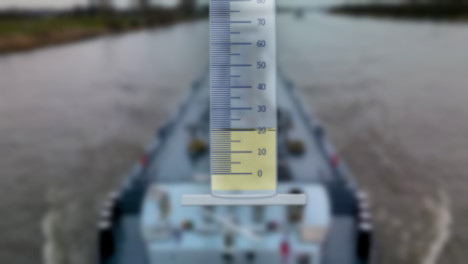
value=20 unit=mL
